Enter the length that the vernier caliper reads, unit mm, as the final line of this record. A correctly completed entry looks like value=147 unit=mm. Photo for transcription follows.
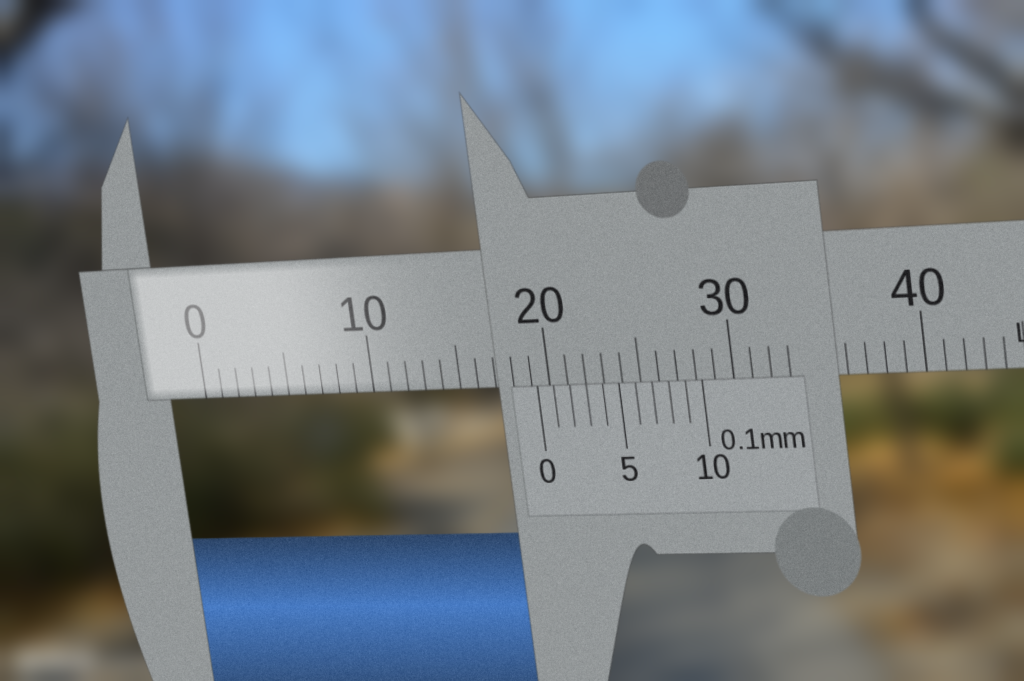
value=19.3 unit=mm
